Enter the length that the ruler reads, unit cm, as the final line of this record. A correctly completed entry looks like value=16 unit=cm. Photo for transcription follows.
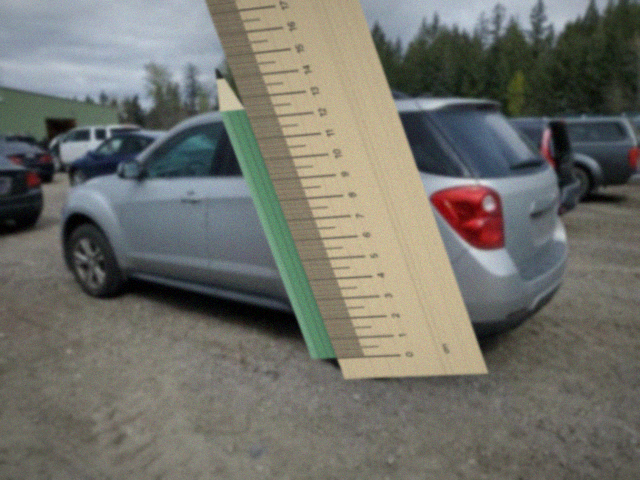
value=14.5 unit=cm
